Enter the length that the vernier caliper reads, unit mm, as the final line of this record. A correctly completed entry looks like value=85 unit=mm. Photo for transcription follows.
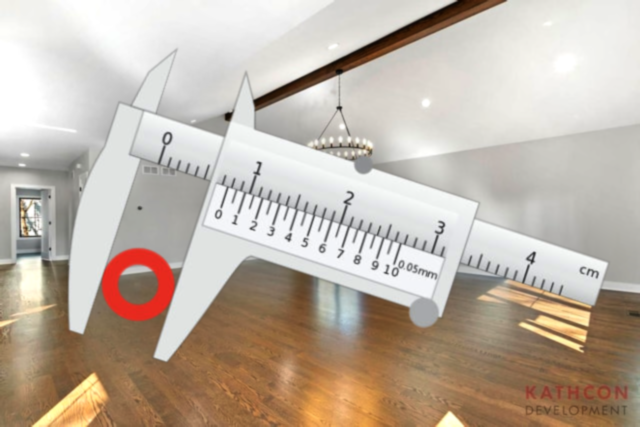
value=7.6 unit=mm
